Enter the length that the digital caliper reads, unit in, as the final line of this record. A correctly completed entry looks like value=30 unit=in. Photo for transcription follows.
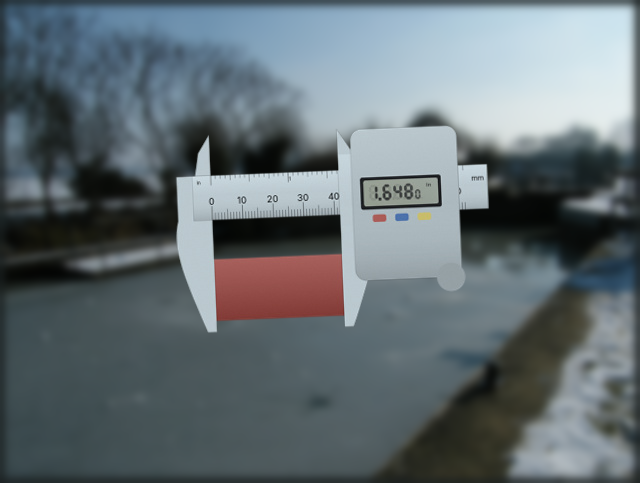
value=1.6480 unit=in
